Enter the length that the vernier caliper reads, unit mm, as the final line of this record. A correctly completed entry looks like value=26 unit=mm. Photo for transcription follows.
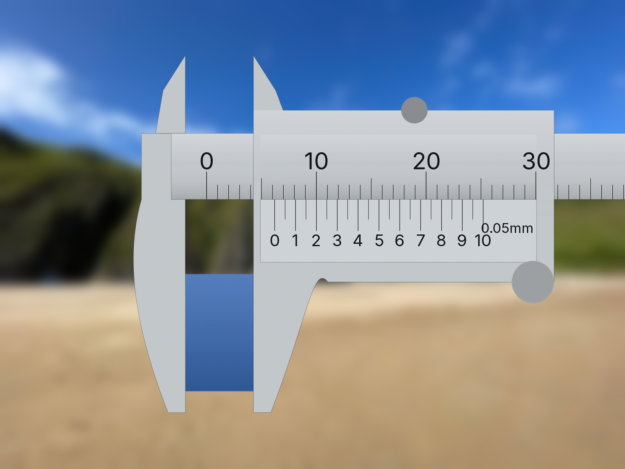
value=6.2 unit=mm
